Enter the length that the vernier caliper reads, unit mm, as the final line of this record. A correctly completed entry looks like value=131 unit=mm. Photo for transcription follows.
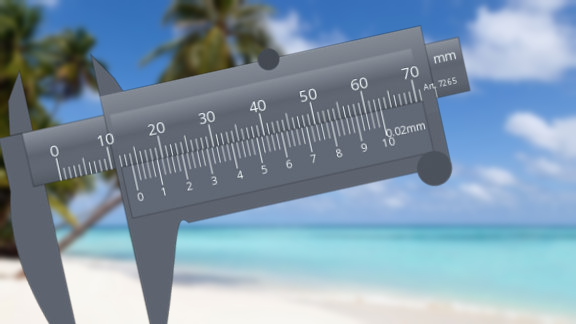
value=14.0 unit=mm
